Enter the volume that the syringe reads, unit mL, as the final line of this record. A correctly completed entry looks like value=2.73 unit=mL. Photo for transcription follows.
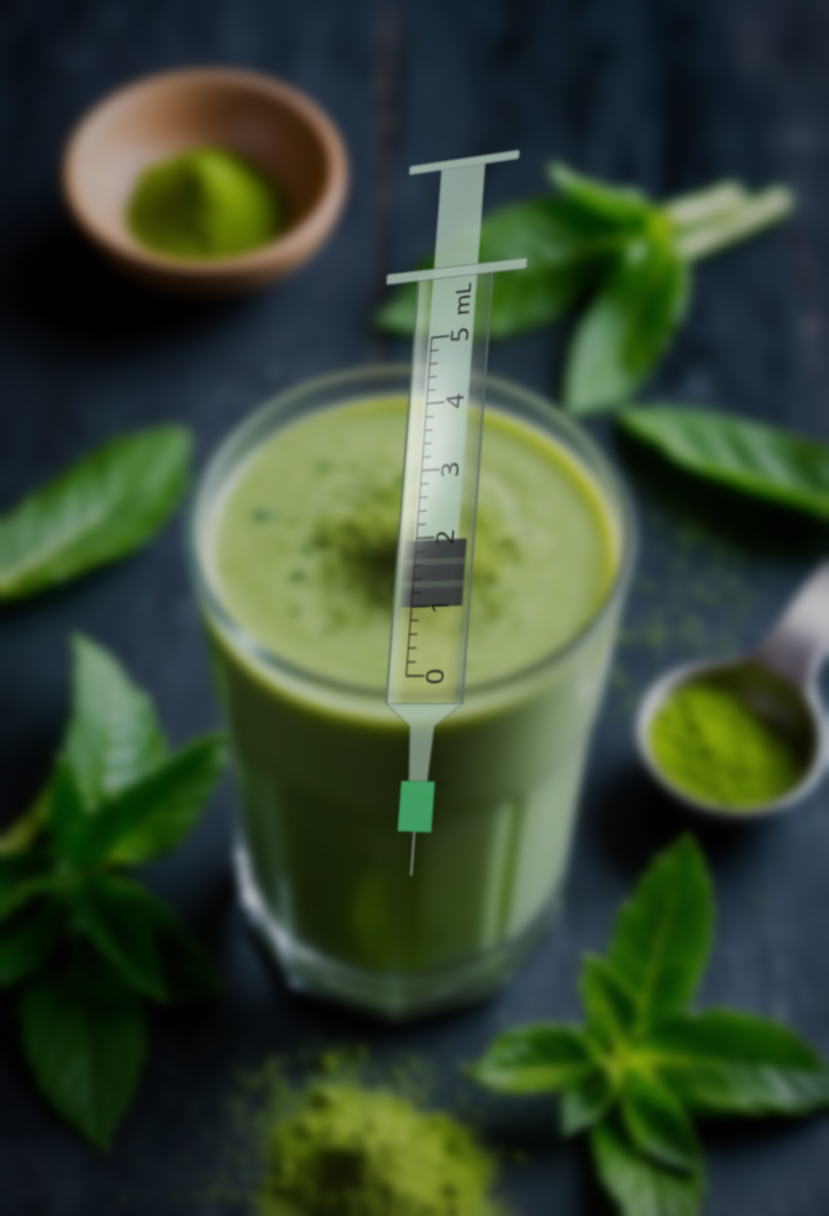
value=1 unit=mL
